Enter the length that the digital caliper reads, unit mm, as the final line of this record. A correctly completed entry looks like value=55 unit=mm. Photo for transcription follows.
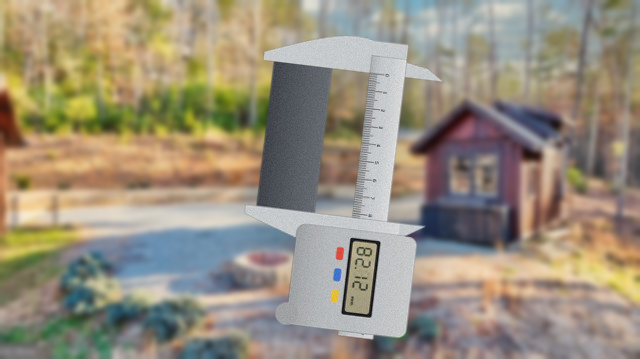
value=82.12 unit=mm
